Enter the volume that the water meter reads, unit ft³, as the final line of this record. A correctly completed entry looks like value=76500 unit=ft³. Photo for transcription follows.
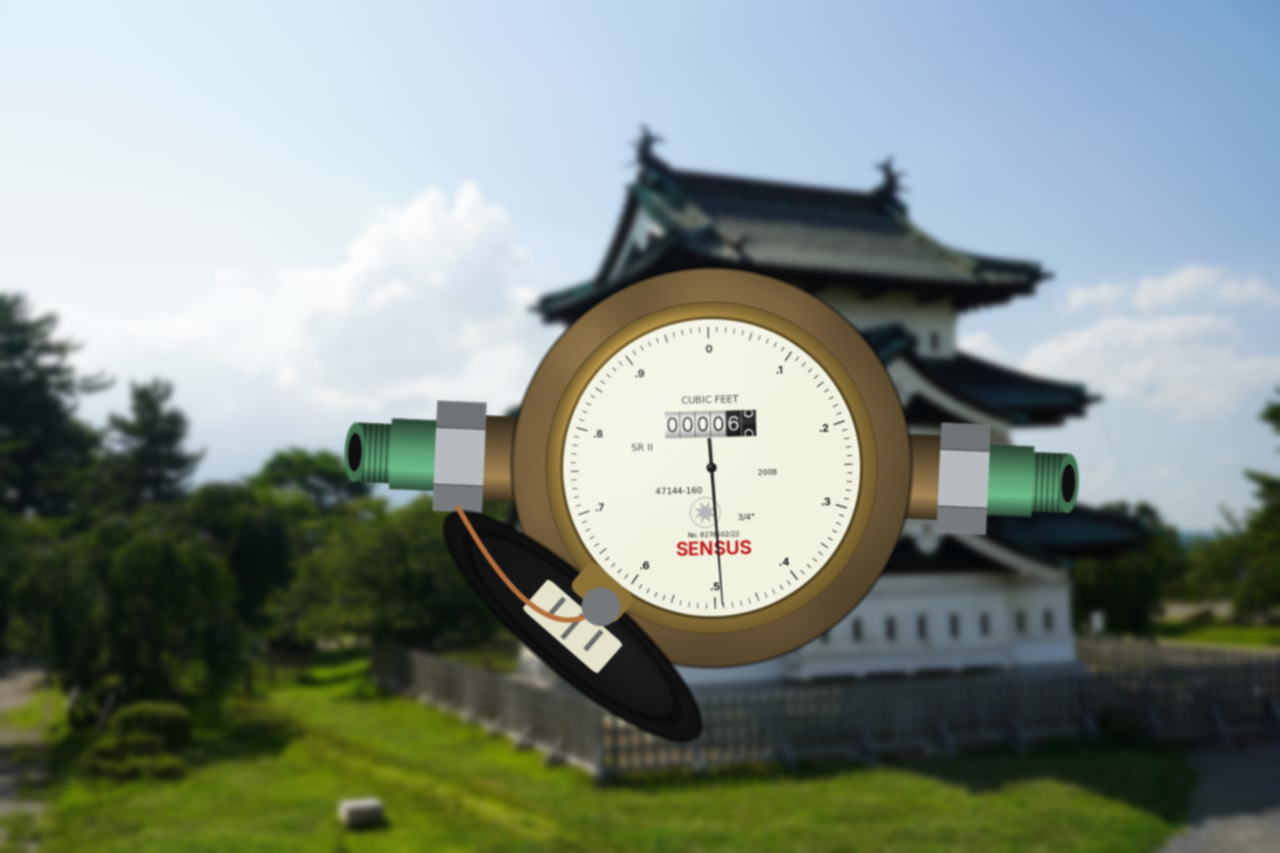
value=68.49 unit=ft³
